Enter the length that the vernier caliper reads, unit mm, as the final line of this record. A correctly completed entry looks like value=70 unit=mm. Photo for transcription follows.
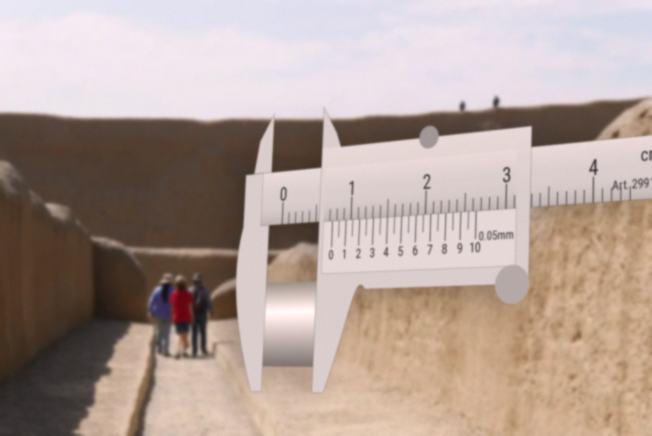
value=7.4 unit=mm
